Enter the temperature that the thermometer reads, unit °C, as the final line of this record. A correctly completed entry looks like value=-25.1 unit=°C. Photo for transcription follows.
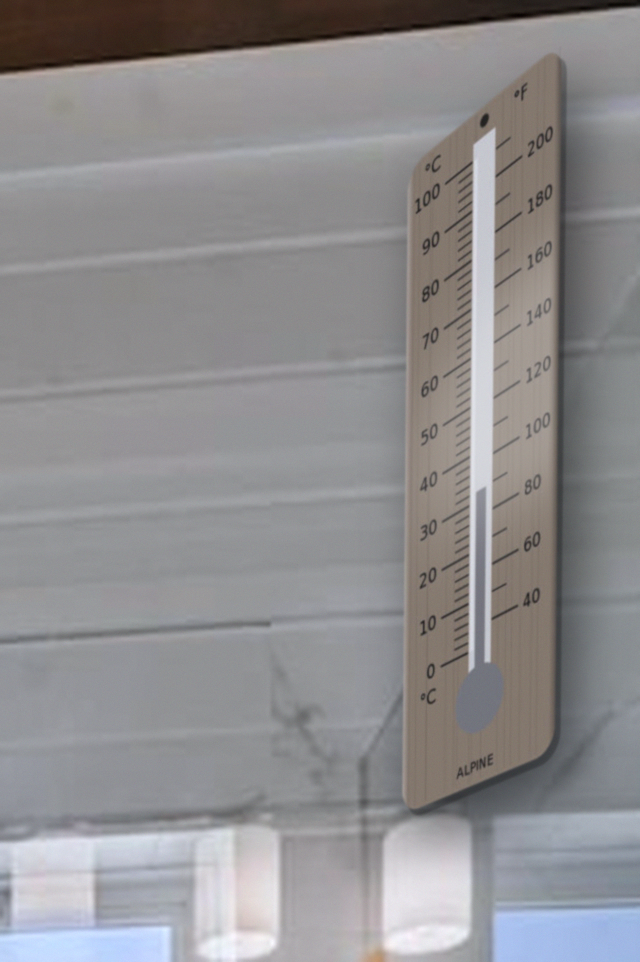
value=32 unit=°C
